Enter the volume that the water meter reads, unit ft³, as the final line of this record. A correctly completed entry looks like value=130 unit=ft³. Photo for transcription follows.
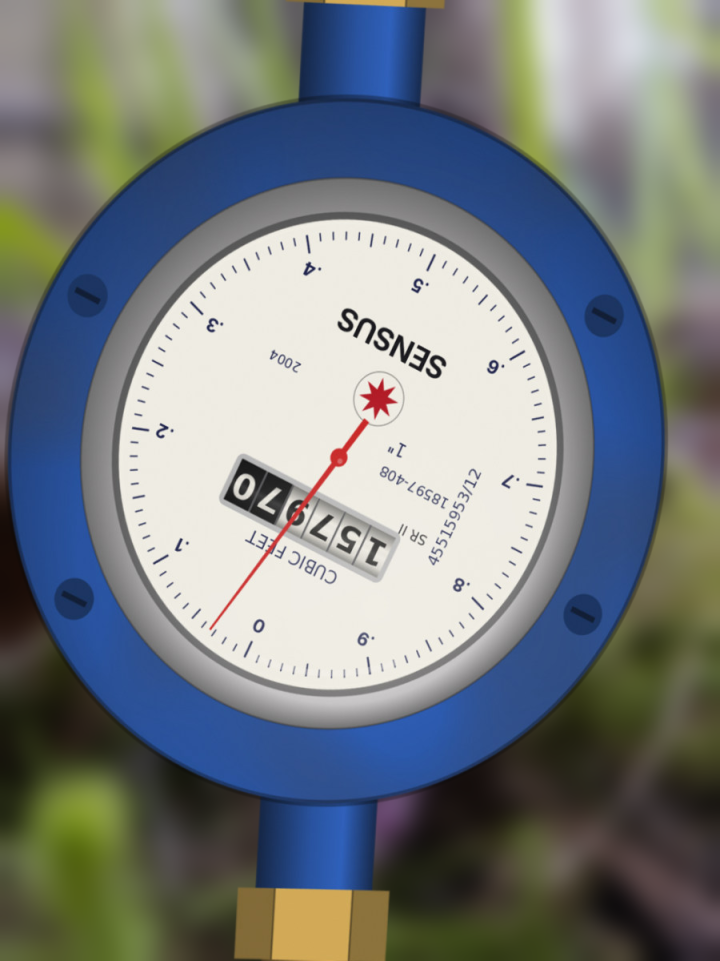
value=157970.03 unit=ft³
